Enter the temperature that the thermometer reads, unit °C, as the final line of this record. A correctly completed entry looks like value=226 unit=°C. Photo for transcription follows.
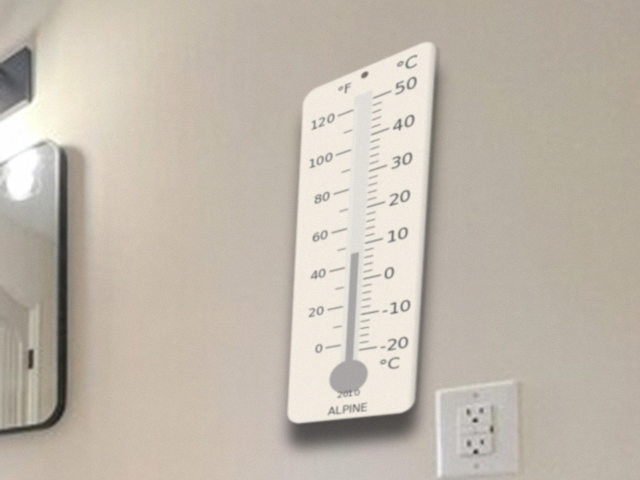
value=8 unit=°C
